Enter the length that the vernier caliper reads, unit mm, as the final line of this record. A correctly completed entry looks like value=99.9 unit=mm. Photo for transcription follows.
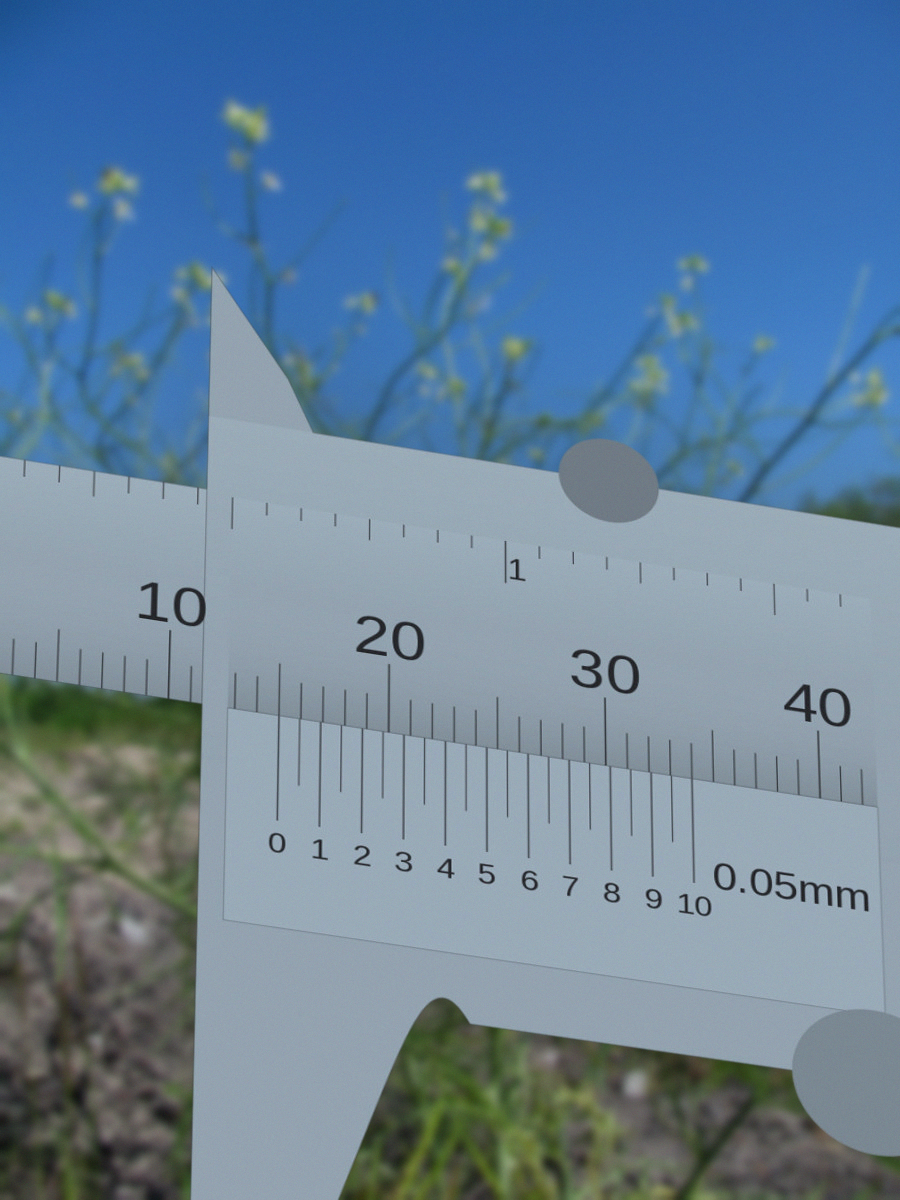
value=15.0 unit=mm
